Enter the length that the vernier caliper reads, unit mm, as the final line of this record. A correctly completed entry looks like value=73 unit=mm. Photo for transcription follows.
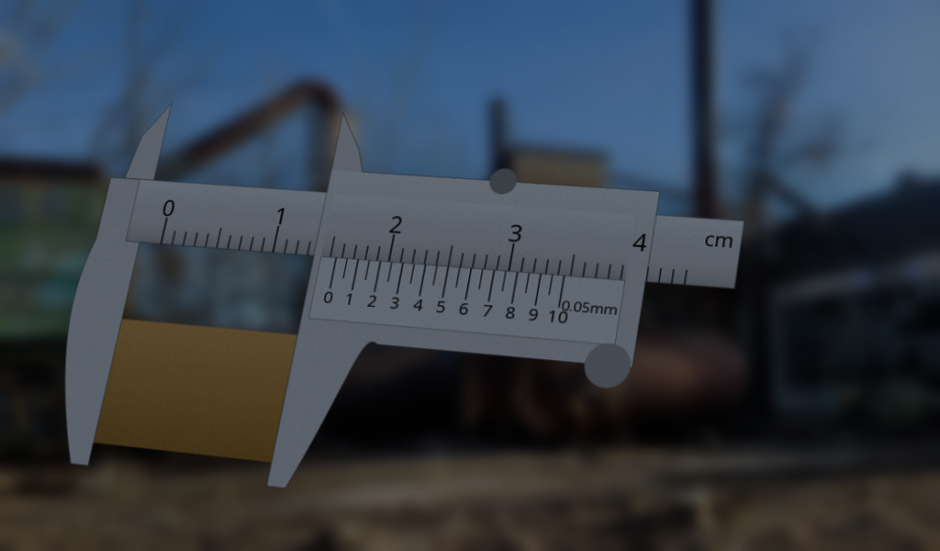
value=15.5 unit=mm
